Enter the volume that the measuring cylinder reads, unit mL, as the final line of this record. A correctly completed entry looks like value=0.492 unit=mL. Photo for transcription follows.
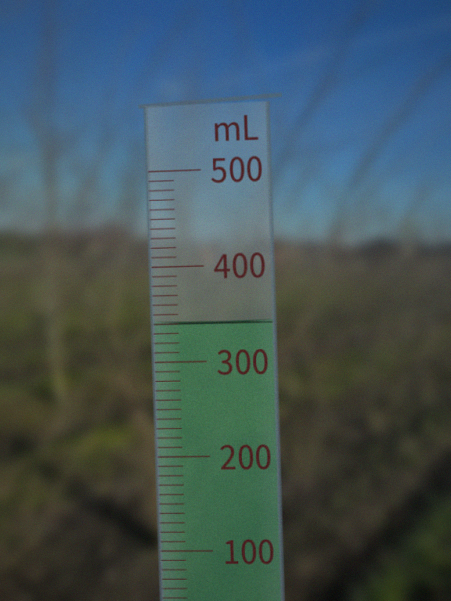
value=340 unit=mL
